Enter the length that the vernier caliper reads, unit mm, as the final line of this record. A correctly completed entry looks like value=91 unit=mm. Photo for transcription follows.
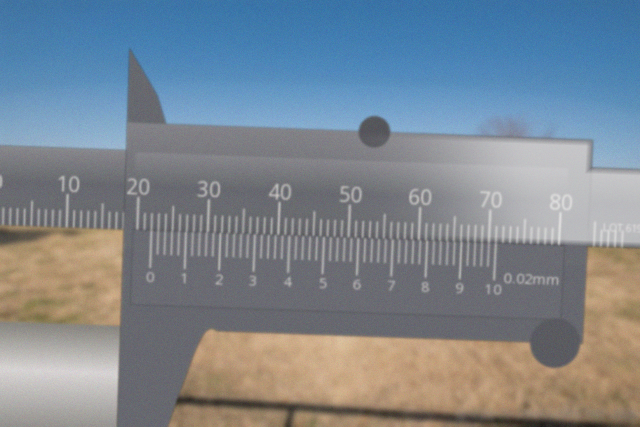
value=22.0 unit=mm
